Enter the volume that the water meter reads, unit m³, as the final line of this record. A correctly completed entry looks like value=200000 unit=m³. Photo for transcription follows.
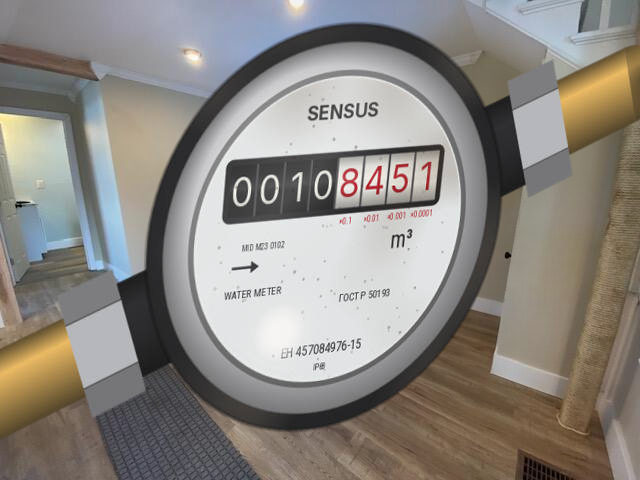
value=10.8451 unit=m³
